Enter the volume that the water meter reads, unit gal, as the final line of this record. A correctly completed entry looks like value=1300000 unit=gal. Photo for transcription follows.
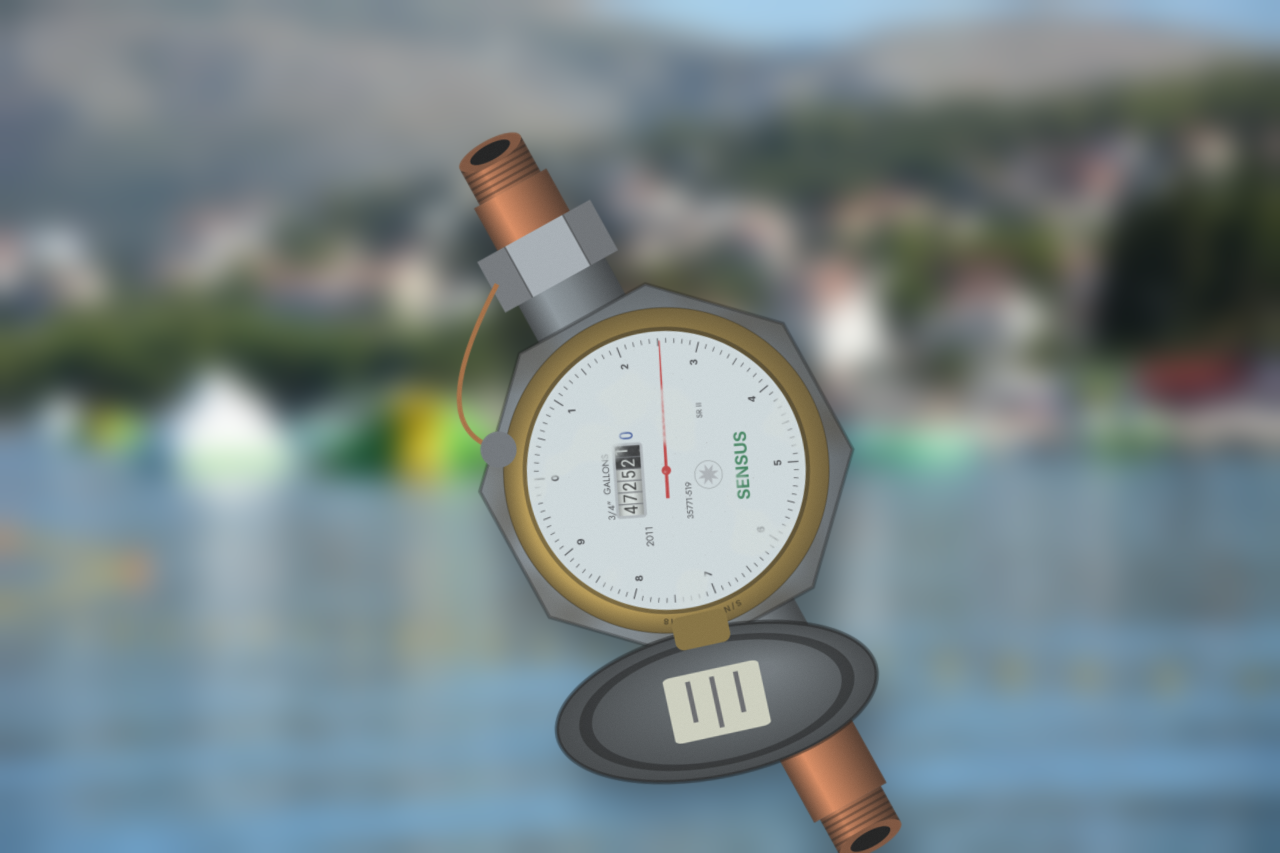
value=4725212.5 unit=gal
